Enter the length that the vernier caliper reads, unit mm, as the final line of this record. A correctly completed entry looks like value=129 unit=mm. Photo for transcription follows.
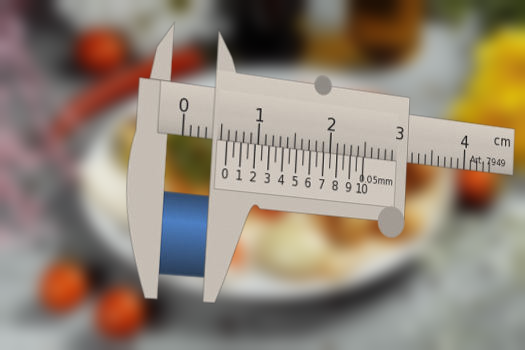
value=5.8 unit=mm
